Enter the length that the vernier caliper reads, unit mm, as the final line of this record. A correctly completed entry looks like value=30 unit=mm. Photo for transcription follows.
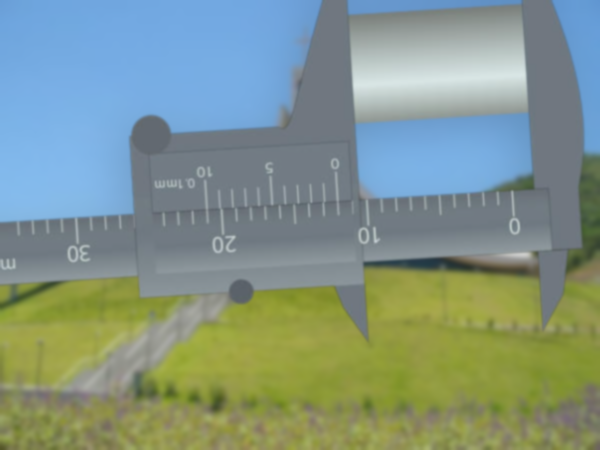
value=12.0 unit=mm
